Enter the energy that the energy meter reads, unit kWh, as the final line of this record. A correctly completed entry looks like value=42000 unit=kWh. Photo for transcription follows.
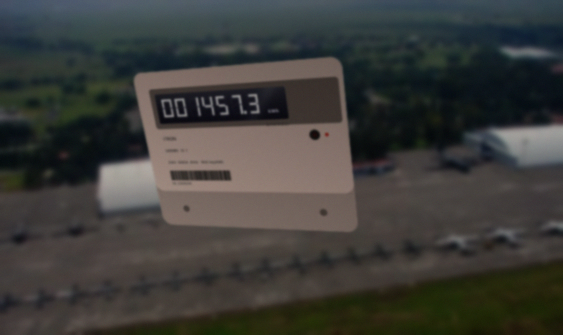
value=1457.3 unit=kWh
